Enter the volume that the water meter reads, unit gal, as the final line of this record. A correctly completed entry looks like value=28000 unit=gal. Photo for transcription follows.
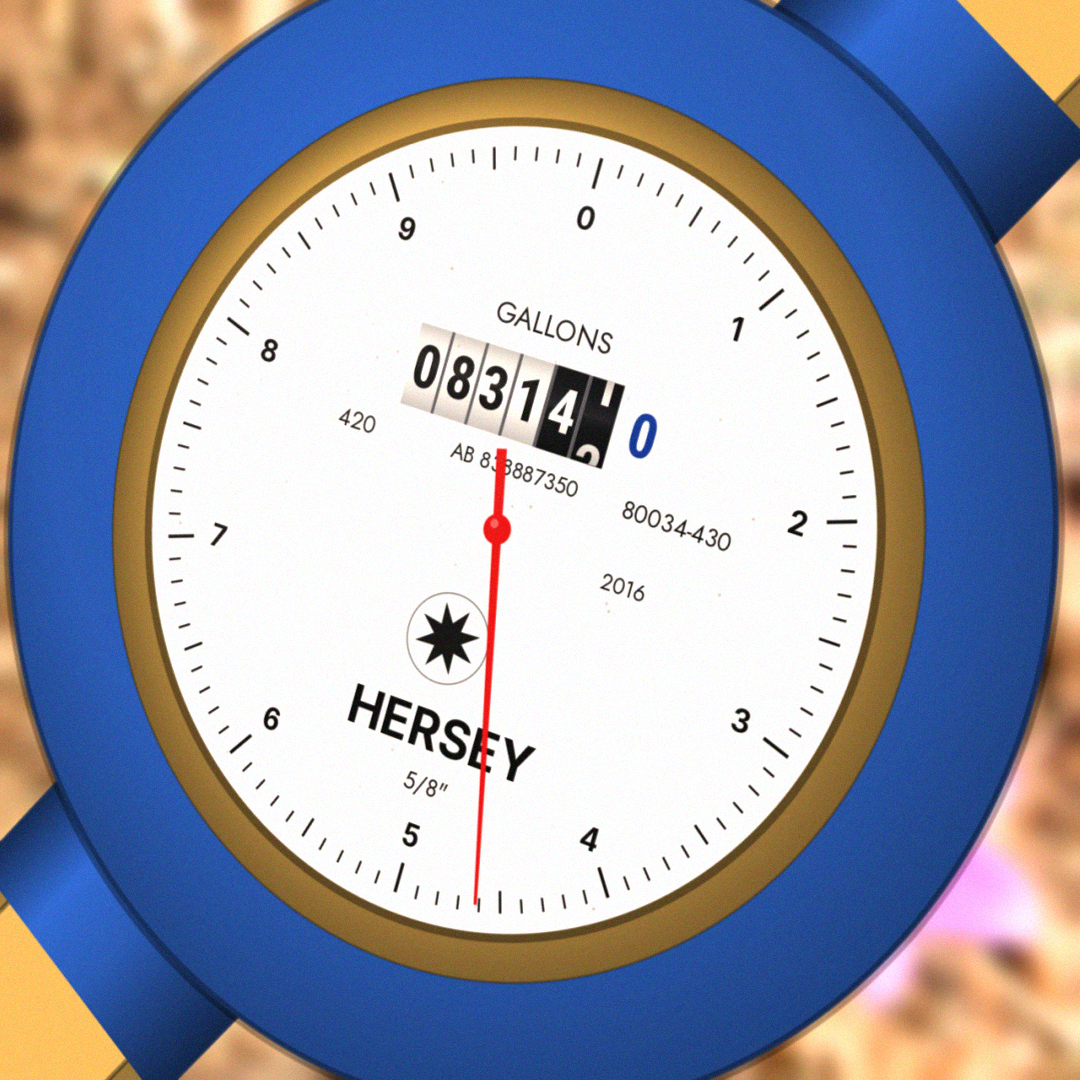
value=831414.6 unit=gal
